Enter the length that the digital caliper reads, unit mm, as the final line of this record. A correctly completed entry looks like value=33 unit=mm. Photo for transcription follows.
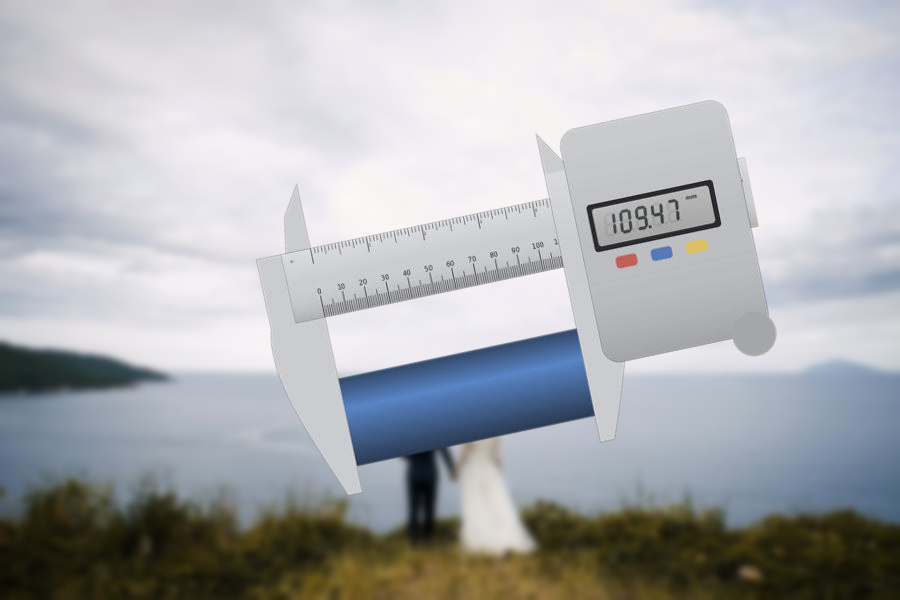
value=109.47 unit=mm
